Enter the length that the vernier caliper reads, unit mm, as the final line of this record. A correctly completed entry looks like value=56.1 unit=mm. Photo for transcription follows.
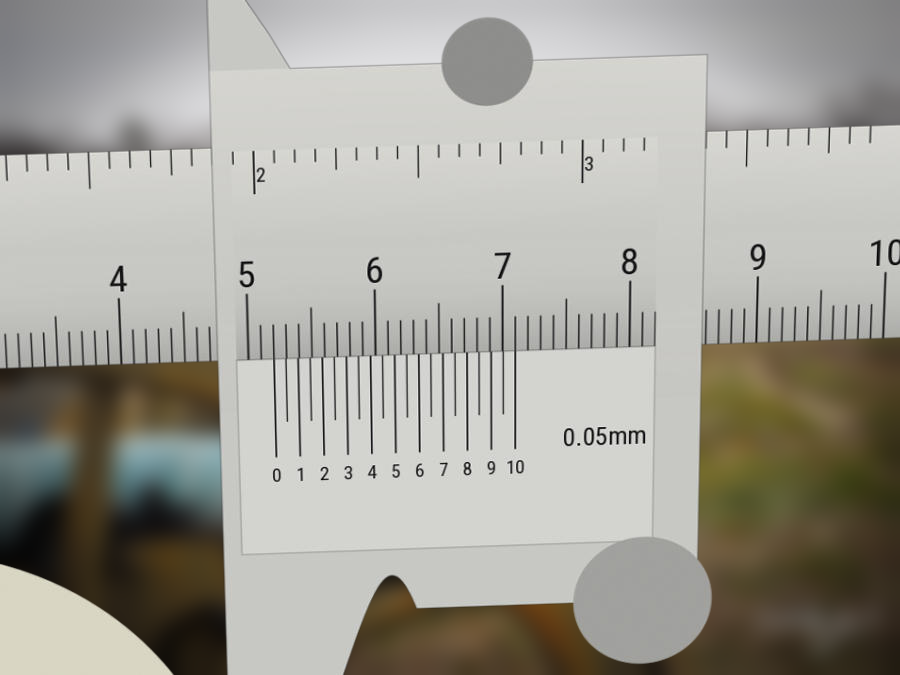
value=52.0 unit=mm
